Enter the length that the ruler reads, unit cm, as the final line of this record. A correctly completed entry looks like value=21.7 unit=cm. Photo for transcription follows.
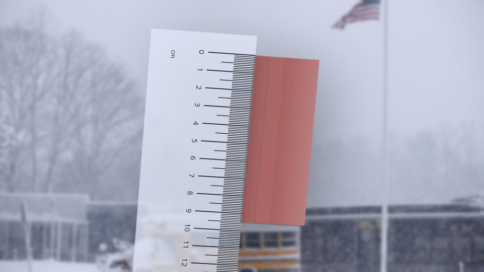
value=9.5 unit=cm
